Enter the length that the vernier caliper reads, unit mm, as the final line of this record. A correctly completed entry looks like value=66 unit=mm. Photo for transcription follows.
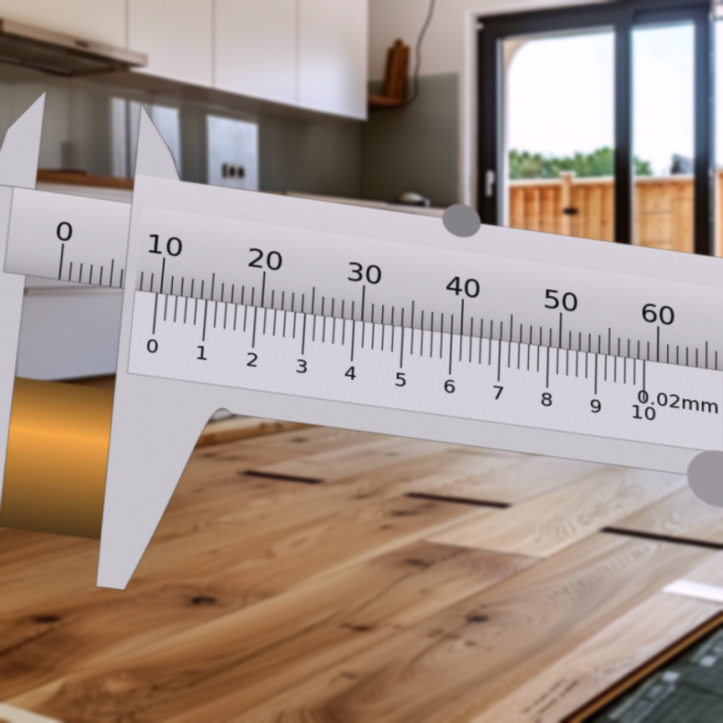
value=9.6 unit=mm
